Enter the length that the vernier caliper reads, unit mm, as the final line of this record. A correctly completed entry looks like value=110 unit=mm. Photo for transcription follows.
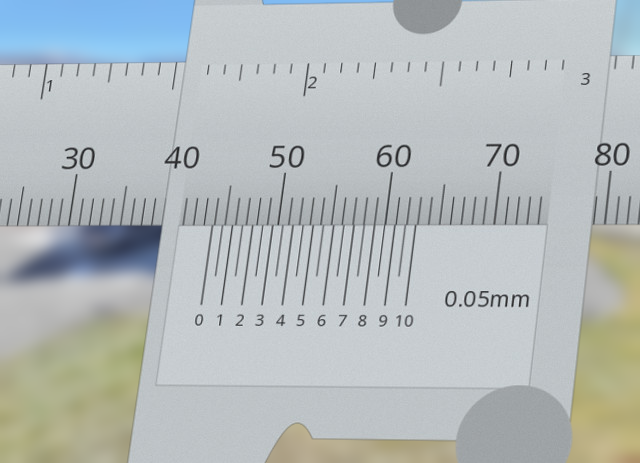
value=43.8 unit=mm
